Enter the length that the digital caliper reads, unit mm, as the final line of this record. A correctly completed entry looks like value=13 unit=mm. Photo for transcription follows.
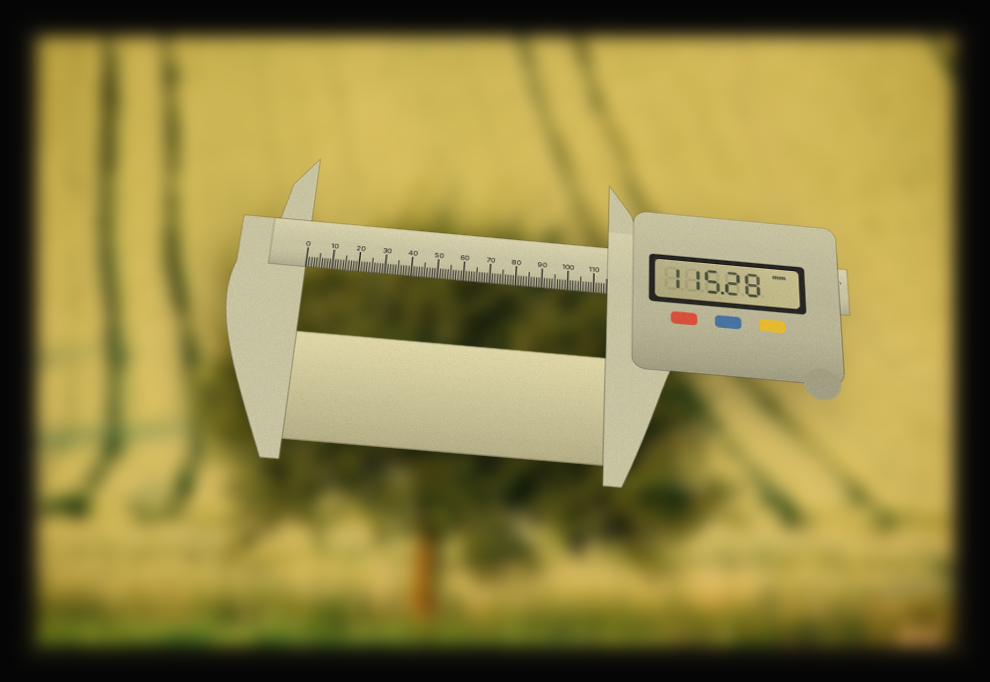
value=115.28 unit=mm
